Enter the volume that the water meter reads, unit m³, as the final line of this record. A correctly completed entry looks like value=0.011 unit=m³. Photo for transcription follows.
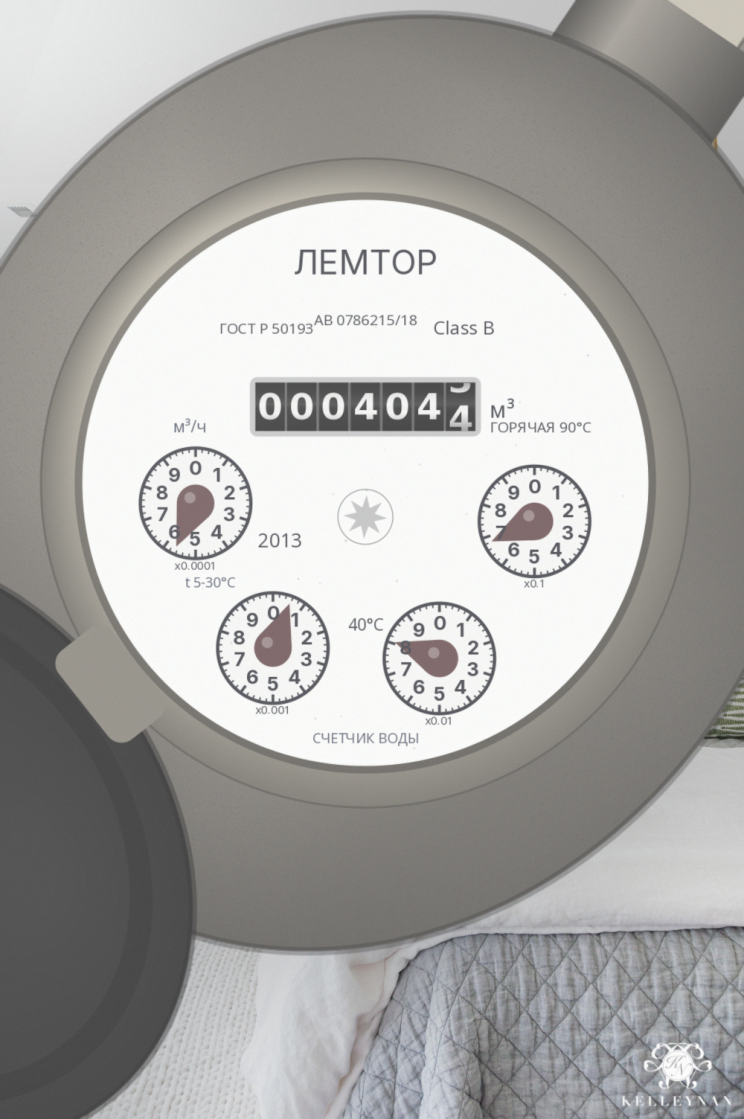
value=4043.6805 unit=m³
